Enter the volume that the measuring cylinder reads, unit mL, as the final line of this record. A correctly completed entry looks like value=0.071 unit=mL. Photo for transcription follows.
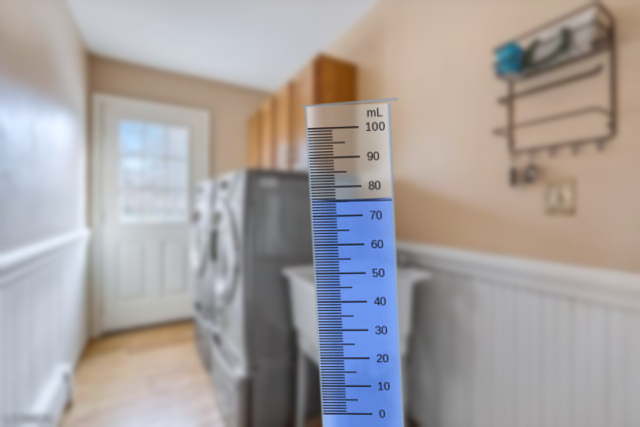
value=75 unit=mL
